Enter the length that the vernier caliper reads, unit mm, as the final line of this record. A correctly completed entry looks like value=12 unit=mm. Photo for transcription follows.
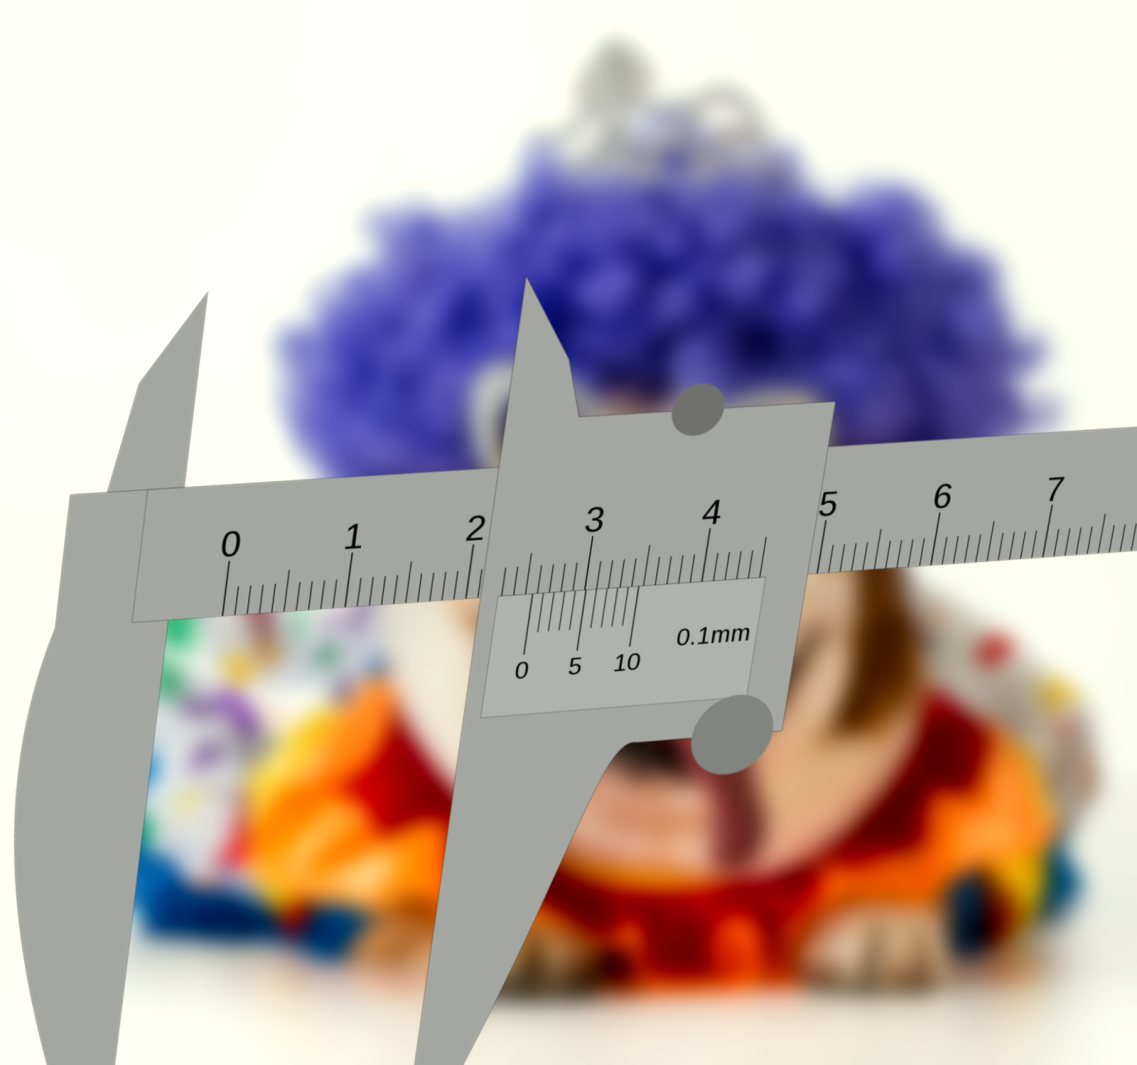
value=25.6 unit=mm
